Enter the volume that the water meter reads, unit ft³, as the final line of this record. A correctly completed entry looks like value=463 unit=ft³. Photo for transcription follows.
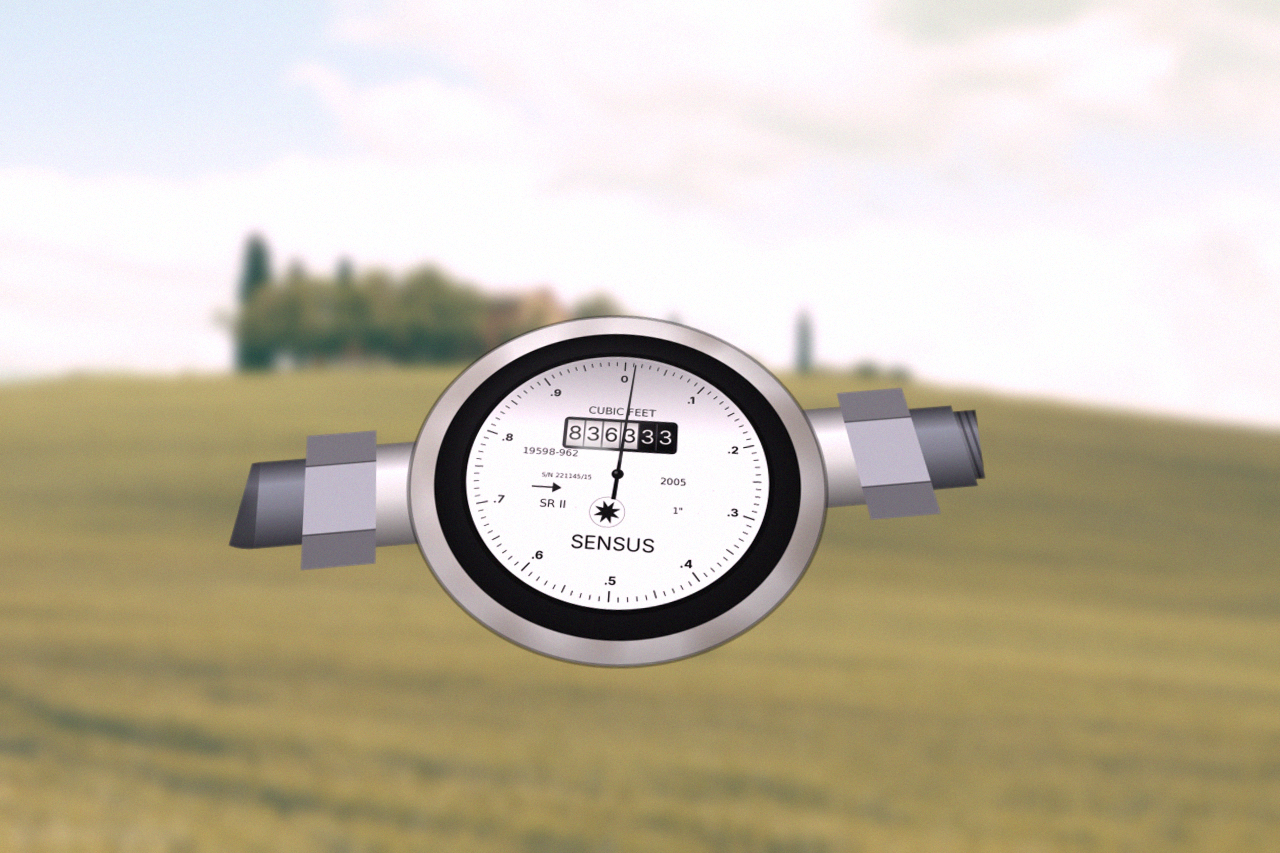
value=836333.01 unit=ft³
